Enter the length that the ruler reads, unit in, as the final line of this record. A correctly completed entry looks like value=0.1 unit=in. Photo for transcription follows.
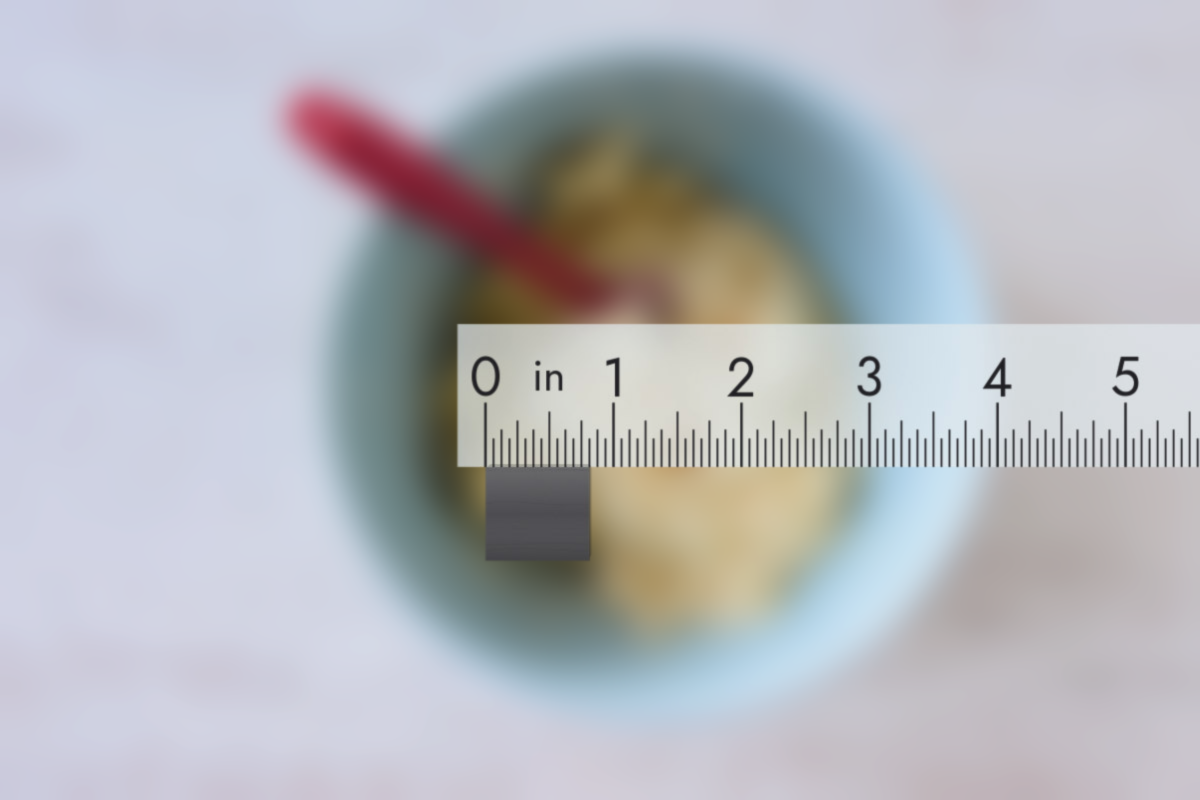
value=0.8125 unit=in
